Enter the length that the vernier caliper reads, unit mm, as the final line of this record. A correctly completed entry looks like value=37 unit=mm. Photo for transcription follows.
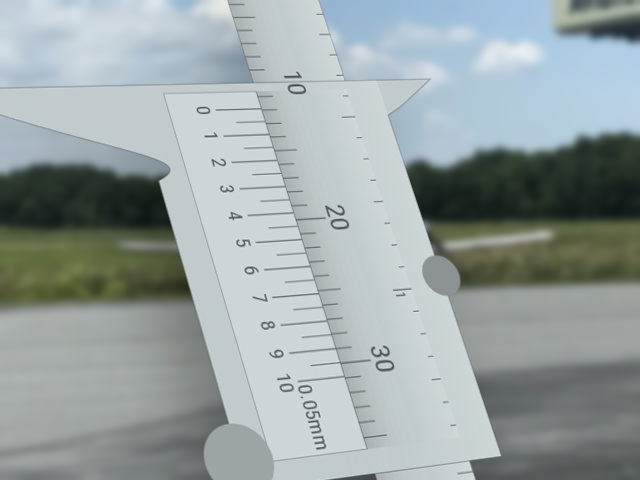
value=11.9 unit=mm
